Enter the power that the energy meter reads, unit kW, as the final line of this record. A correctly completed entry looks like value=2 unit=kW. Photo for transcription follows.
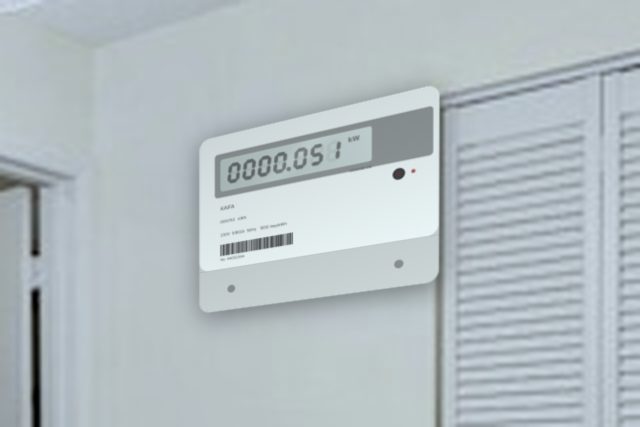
value=0.051 unit=kW
